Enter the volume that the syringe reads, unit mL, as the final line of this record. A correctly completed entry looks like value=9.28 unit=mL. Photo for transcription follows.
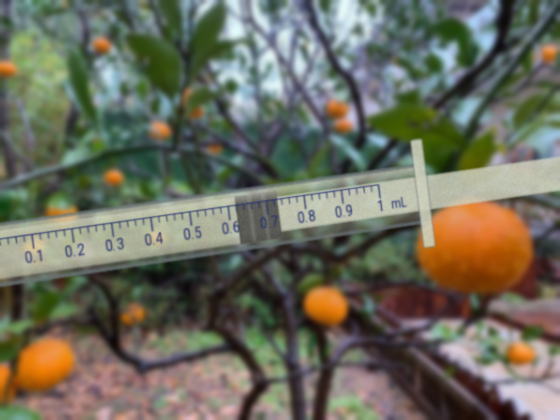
value=0.62 unit=mL
